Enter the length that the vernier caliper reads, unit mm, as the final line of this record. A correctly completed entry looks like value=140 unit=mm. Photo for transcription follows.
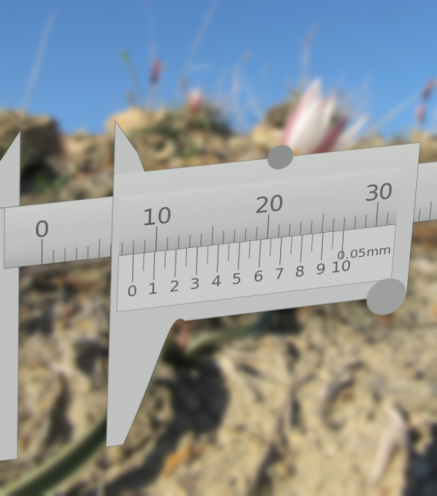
value=8.0 unit=mm
